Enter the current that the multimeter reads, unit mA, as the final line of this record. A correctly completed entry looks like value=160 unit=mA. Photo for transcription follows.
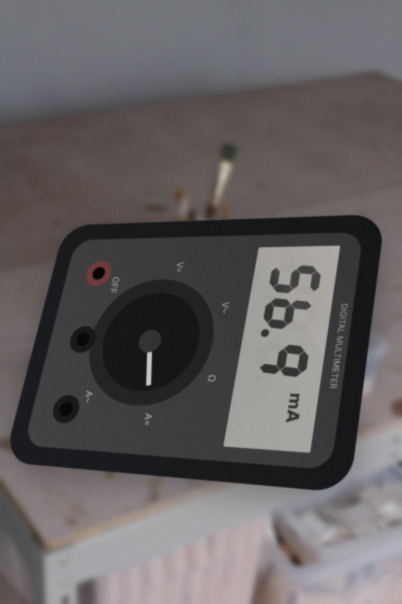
value=56.9 unit=mA
